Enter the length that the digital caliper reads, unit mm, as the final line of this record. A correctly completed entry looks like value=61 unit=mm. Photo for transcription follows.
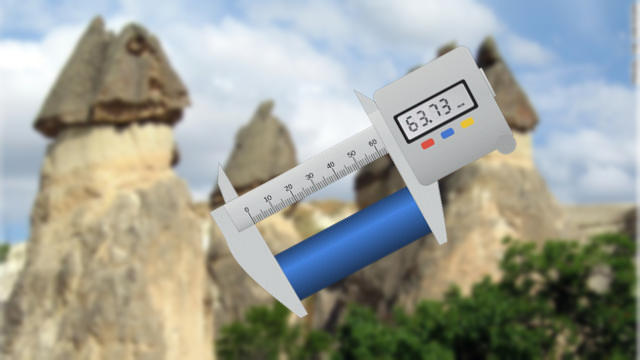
value=63.73 unit=mm
